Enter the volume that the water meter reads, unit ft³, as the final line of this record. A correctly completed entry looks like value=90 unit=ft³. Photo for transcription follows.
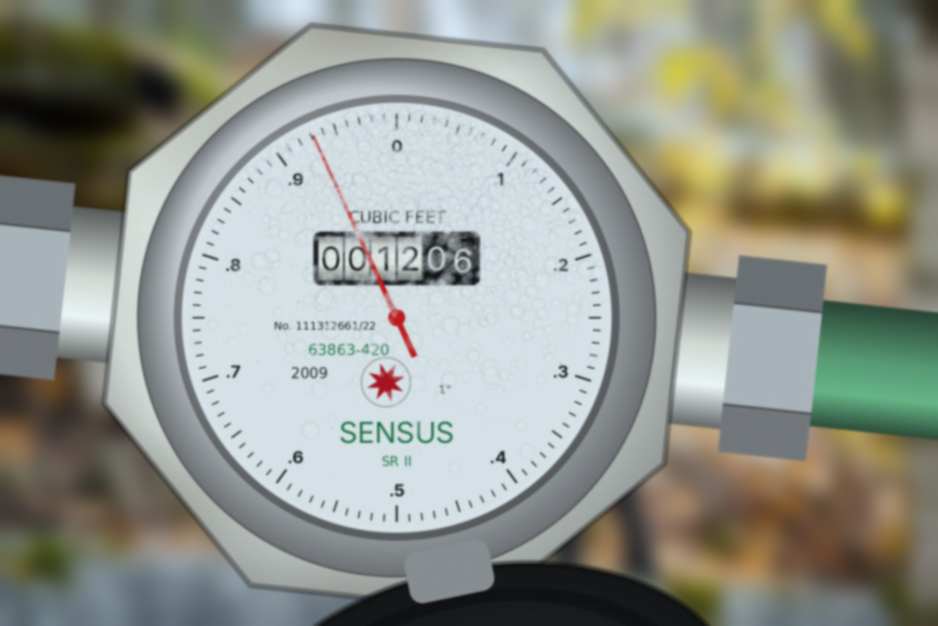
value=1205.93 unit=ft³
